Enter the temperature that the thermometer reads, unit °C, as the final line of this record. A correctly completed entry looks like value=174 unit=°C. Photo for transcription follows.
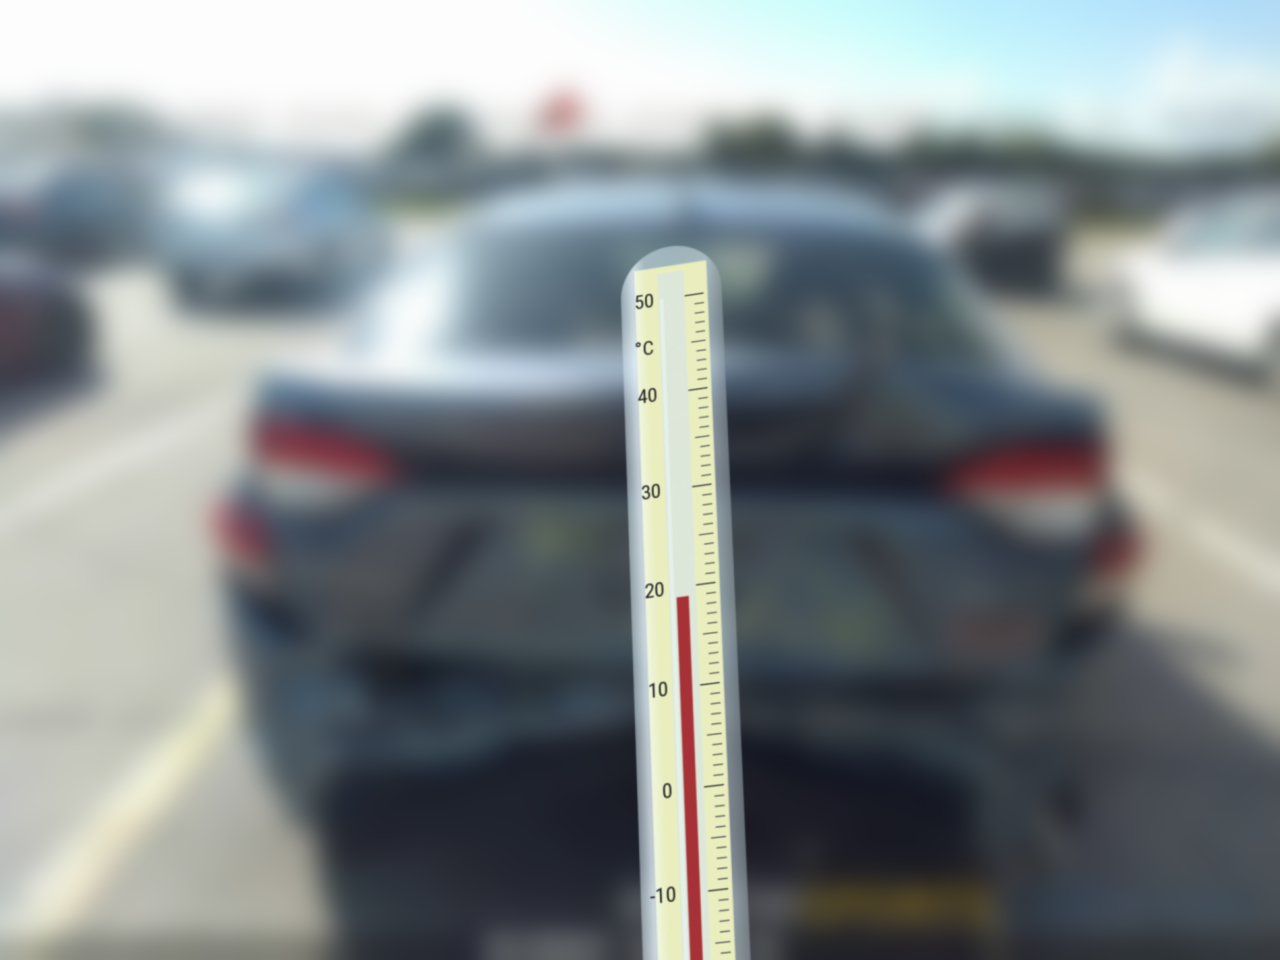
value=19 unit=°C
